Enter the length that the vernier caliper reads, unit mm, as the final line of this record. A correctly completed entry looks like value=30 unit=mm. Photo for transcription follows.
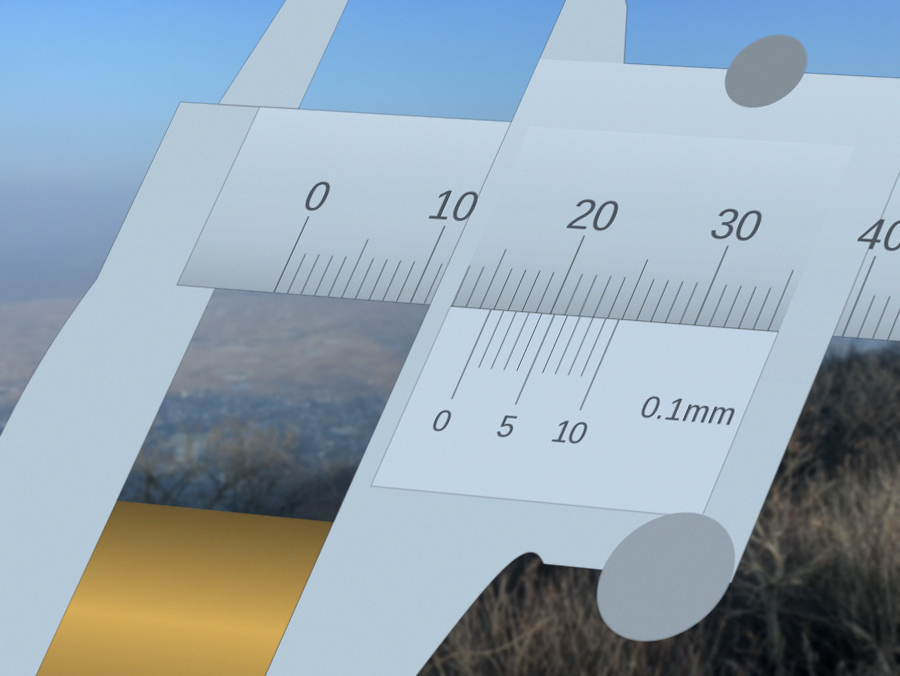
value=15.8 unit=mm
